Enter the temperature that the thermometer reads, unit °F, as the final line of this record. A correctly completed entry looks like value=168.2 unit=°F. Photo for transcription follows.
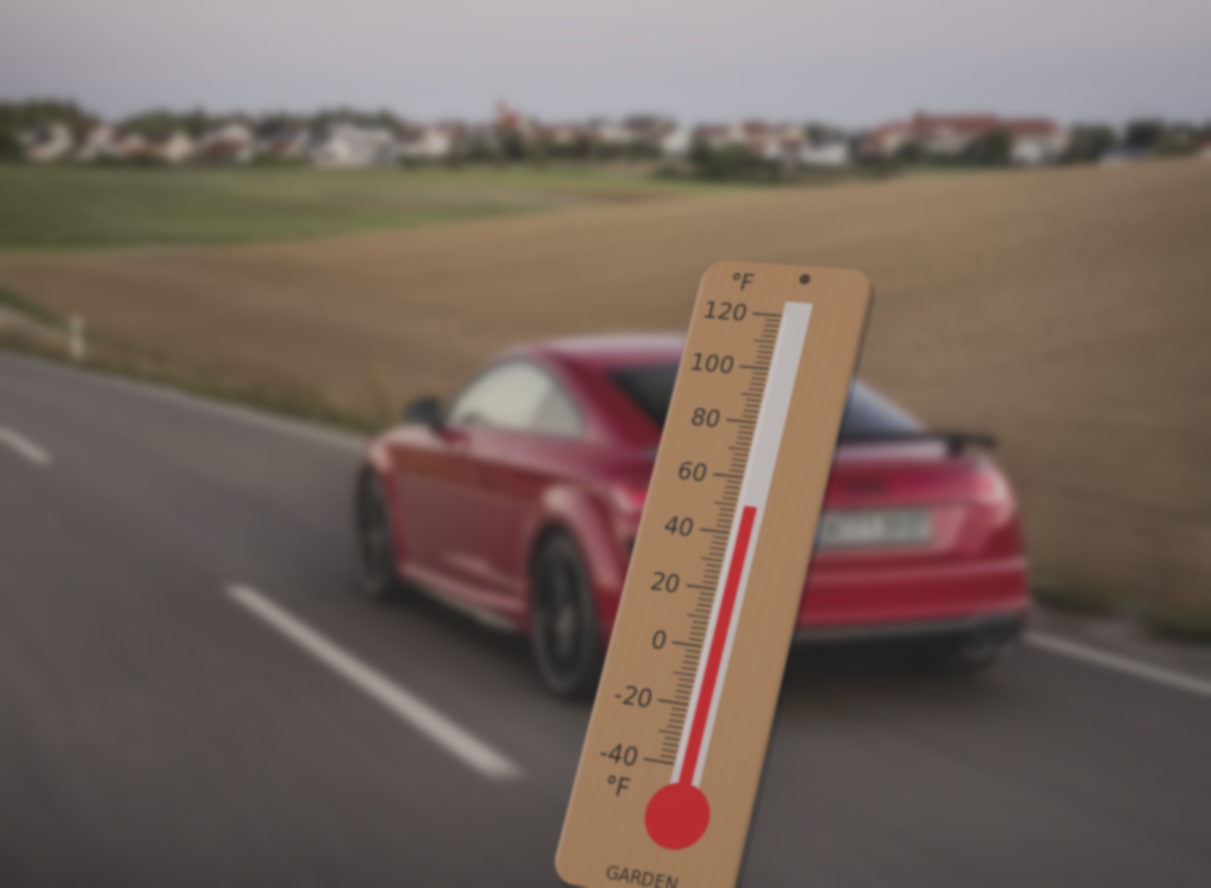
value=50 unit=°F
